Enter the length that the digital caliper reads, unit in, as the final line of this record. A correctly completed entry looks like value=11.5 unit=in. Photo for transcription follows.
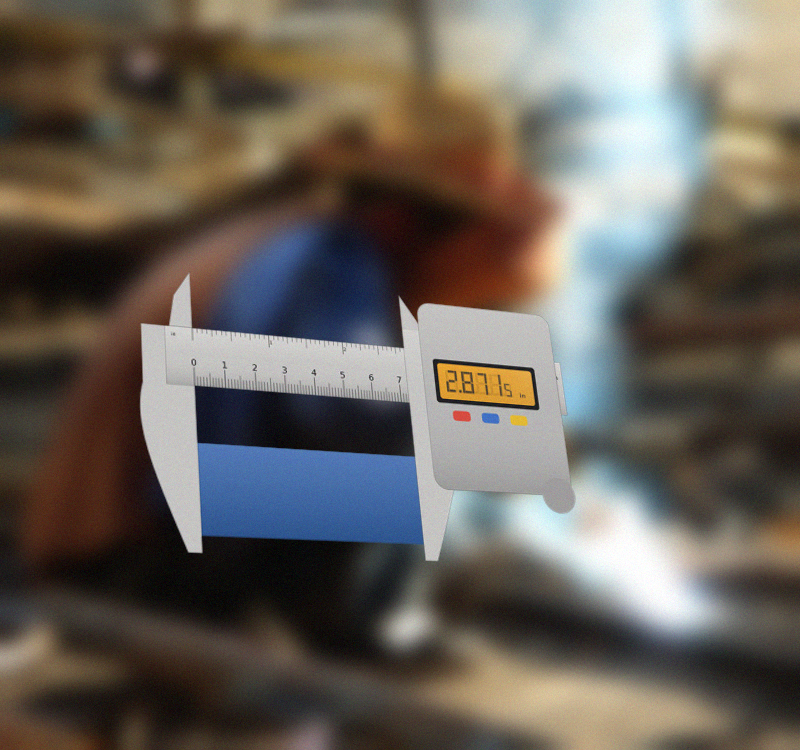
value=2.8715 unit=in
